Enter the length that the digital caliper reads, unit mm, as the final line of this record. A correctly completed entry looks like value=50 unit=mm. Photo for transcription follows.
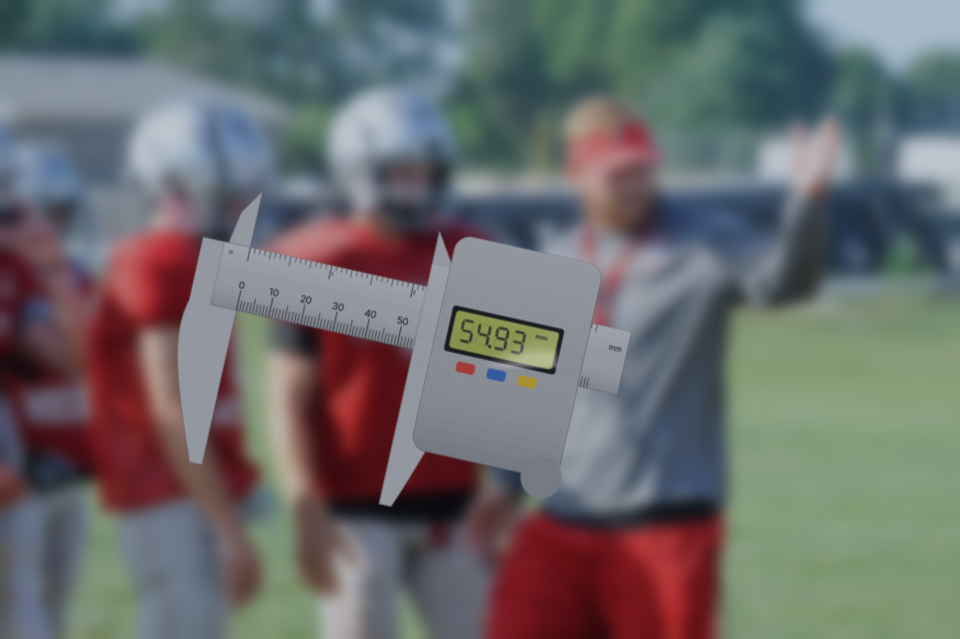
value=54.93 unit=mm
